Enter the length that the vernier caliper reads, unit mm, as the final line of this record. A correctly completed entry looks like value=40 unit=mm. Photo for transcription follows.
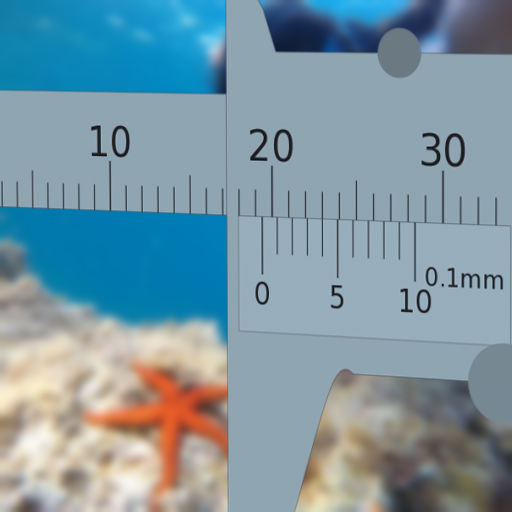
value=19.4 unit=mm
